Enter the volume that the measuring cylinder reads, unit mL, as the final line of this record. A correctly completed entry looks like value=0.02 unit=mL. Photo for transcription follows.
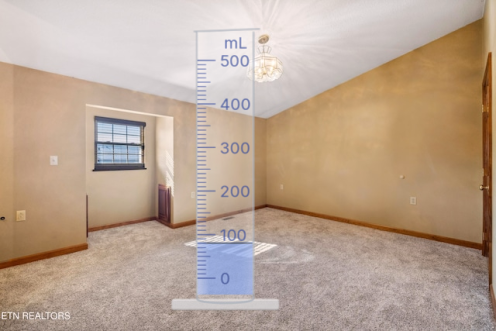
value=80 unit=mL
